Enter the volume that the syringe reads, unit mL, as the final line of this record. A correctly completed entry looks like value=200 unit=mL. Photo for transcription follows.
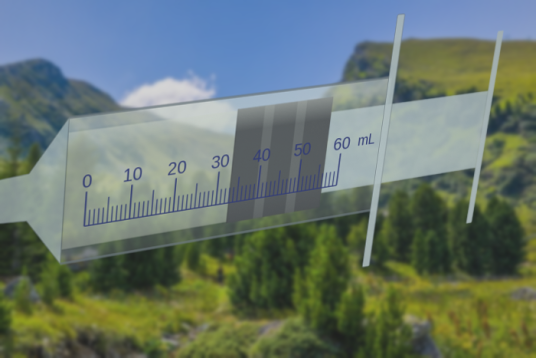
value=33 unit=mL
